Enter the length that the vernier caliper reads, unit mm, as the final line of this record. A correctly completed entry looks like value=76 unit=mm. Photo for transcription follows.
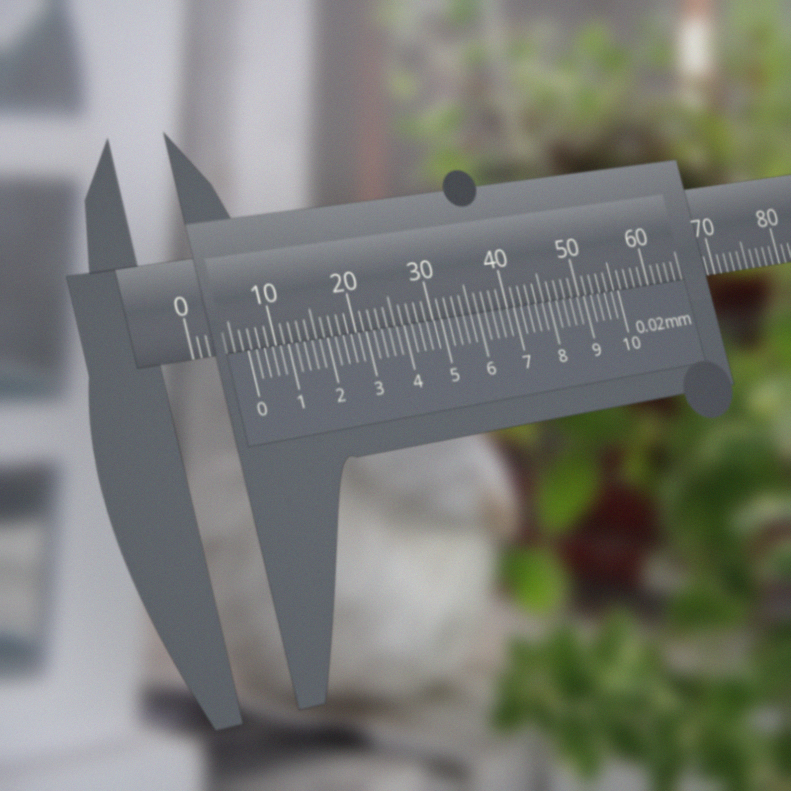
value=6.6 unit=mm
